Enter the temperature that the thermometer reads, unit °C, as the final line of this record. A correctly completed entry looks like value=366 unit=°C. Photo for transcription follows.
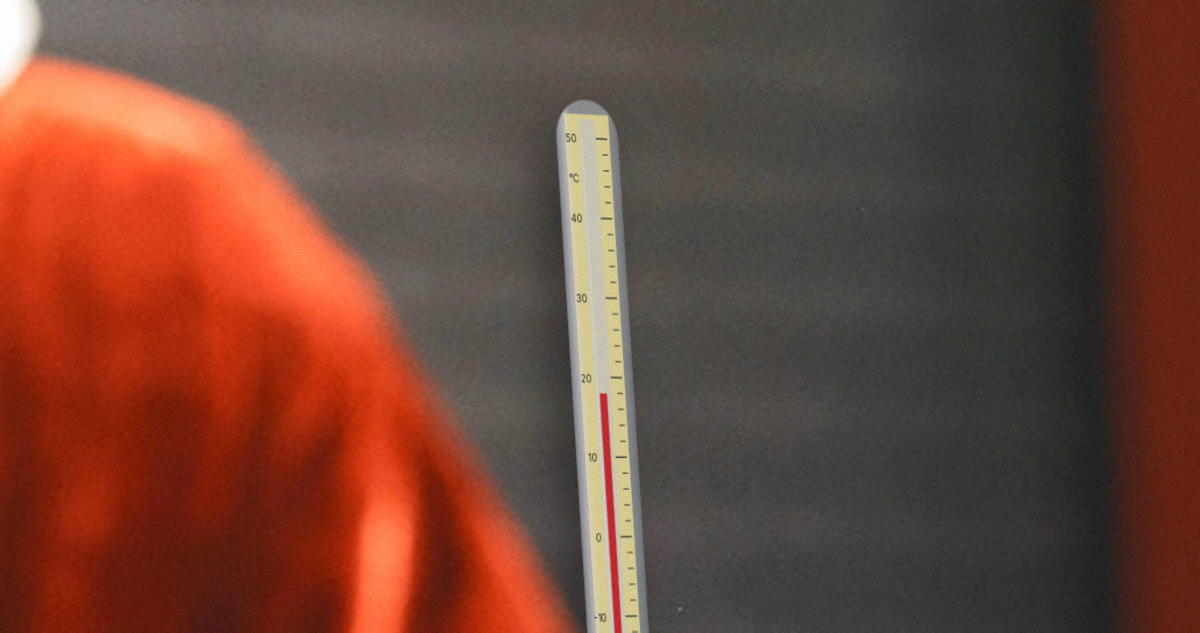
value=18 unit=°C
